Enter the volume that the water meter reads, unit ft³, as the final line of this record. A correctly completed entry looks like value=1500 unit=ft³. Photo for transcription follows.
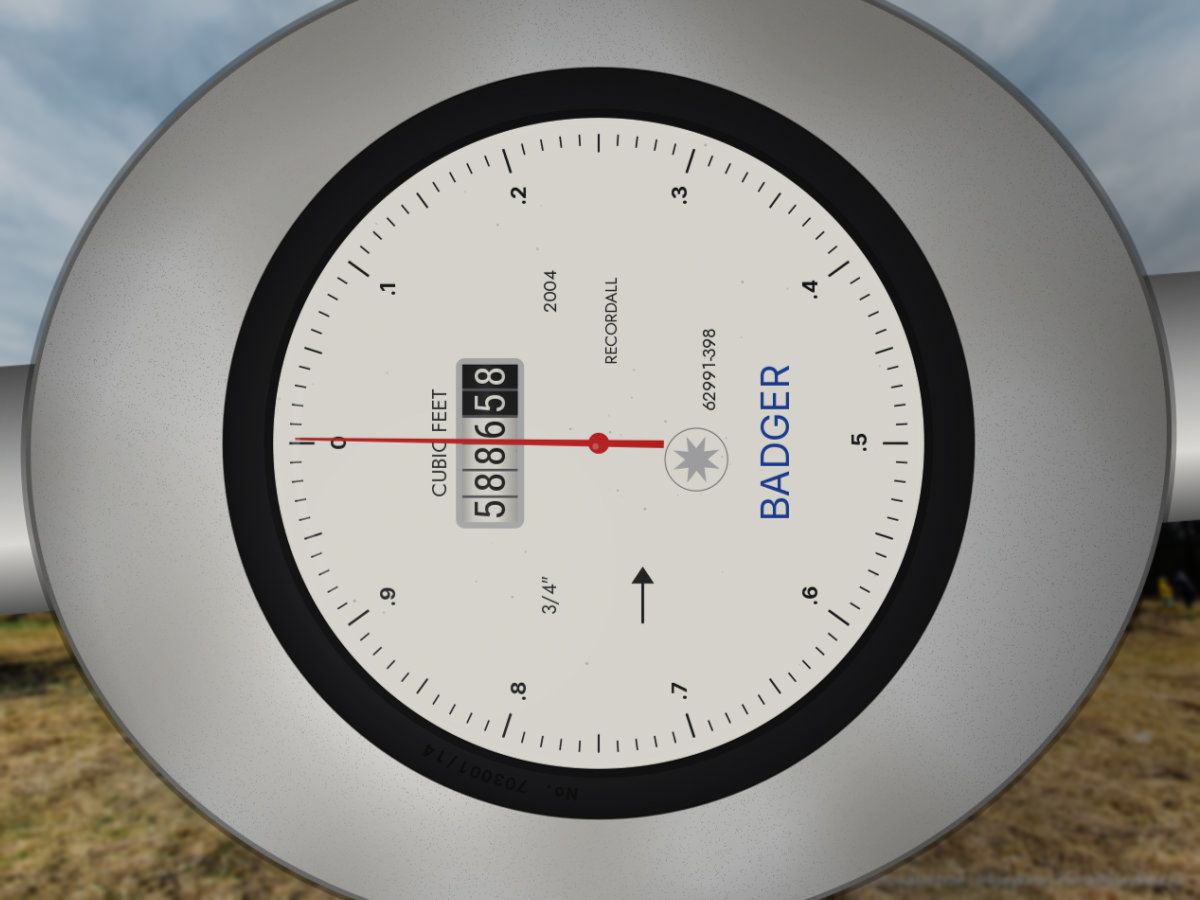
value=588658.00 unit=ft³
